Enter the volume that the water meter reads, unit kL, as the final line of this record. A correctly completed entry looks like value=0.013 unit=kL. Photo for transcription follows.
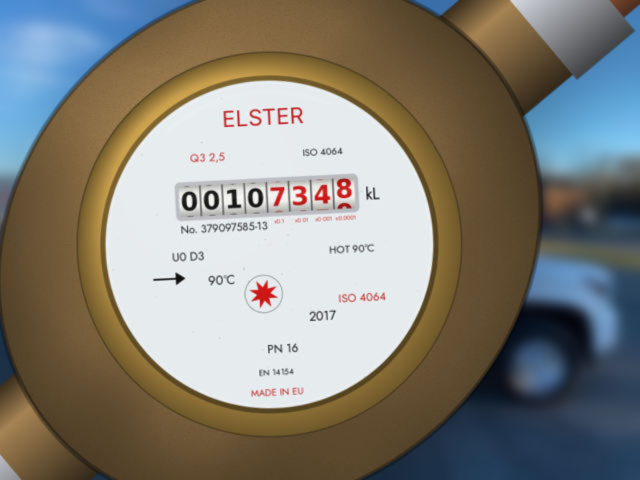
value=10.7348 unit=kL
